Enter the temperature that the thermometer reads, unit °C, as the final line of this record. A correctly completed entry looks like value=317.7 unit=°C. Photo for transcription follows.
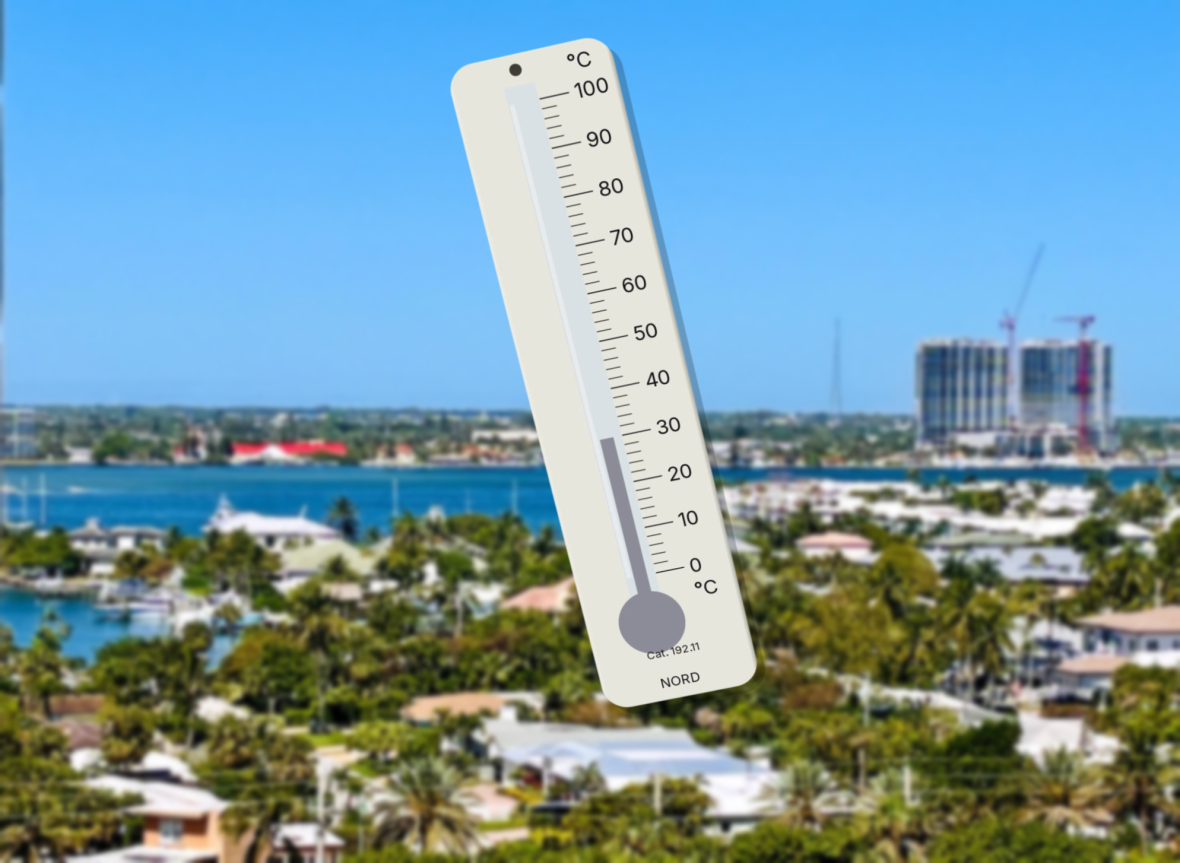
value=30 unit=°C
